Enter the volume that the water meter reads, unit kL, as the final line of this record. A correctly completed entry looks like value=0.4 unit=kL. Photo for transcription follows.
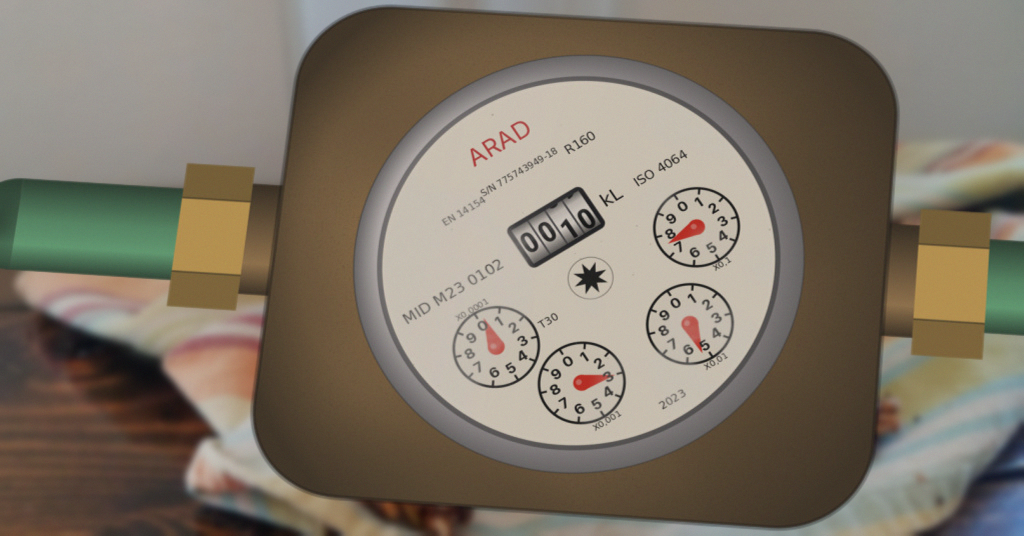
value=9.7530 unit=kL
